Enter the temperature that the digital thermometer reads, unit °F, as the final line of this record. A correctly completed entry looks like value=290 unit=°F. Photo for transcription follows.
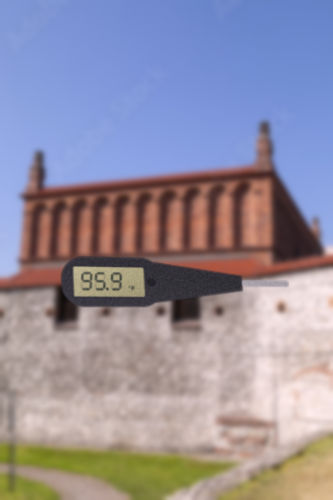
value=95.9 unit=°F
